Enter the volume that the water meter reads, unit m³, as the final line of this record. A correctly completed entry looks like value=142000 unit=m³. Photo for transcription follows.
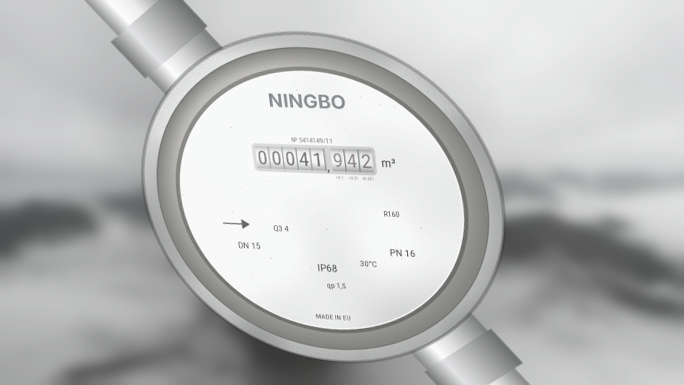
value=41.942 unit=m³
